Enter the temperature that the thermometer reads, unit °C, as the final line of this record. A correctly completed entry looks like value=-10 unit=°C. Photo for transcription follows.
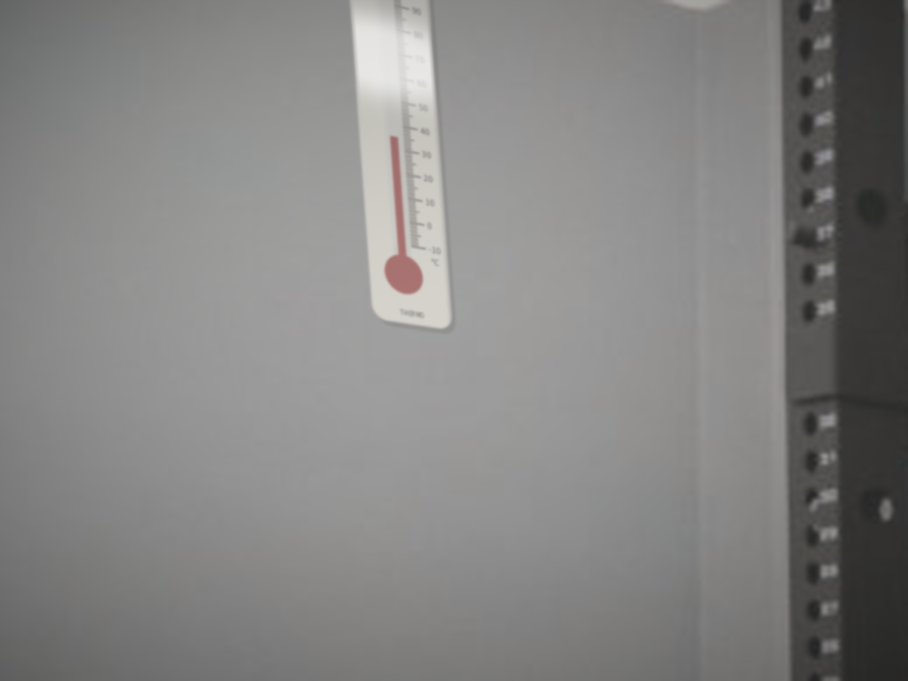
value=35 unit=°C
